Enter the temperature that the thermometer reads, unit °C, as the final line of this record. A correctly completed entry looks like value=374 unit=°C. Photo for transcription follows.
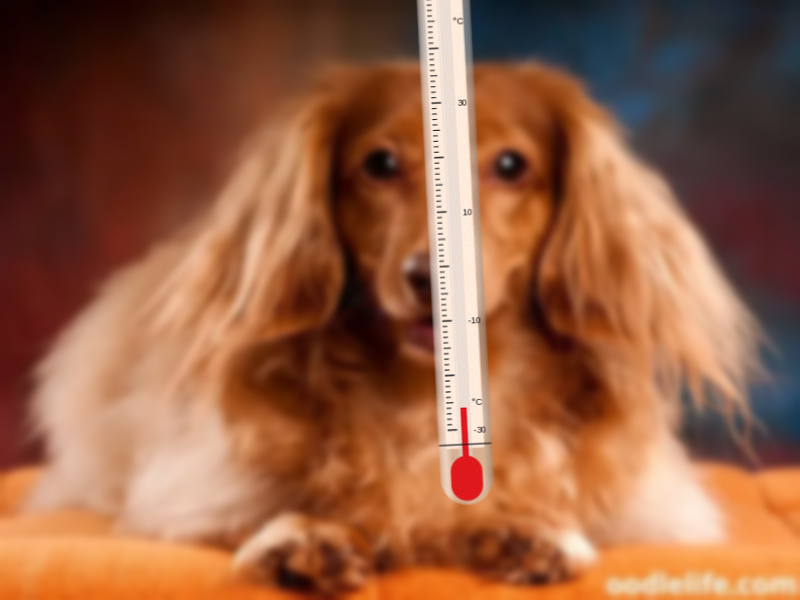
value=-26 unit=°C
